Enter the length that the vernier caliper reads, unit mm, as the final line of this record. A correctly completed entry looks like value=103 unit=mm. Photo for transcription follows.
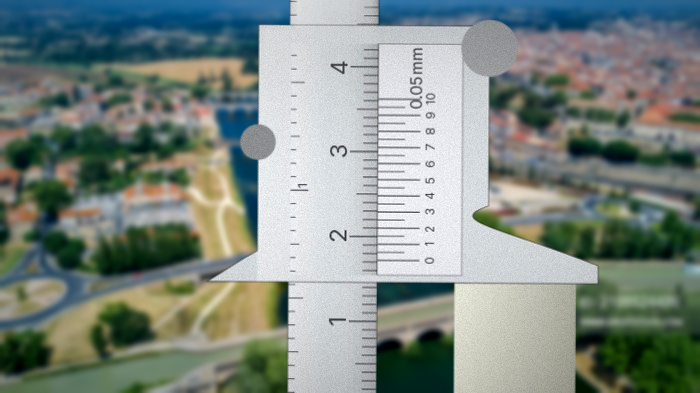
value=17.2 unit=mm
